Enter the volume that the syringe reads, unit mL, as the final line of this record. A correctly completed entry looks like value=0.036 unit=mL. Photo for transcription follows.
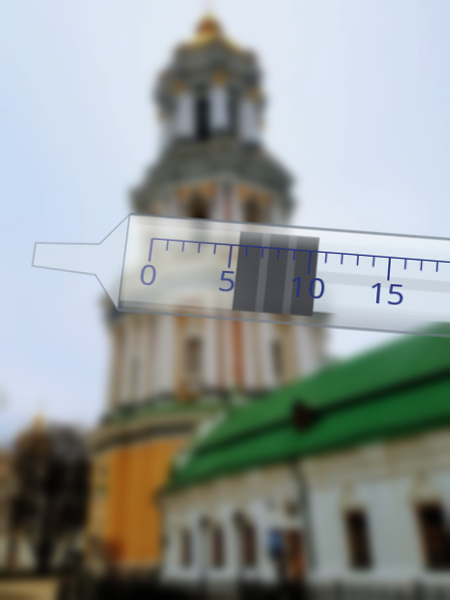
value=5.5 unit=mL
